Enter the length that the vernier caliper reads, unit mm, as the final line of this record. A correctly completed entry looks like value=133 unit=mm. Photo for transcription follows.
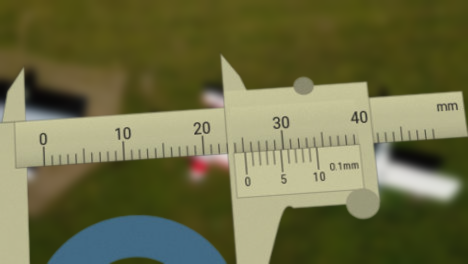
value=25.2 unit=mm
